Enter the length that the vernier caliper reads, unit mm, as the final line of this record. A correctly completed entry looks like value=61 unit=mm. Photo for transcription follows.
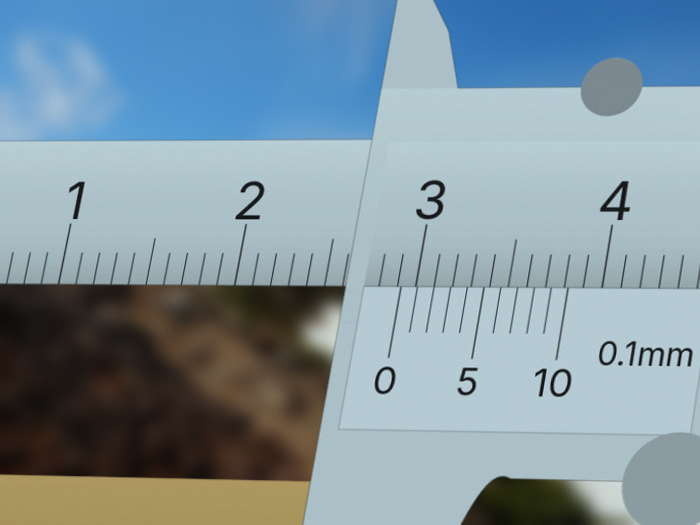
value=29.2 unit=mm
